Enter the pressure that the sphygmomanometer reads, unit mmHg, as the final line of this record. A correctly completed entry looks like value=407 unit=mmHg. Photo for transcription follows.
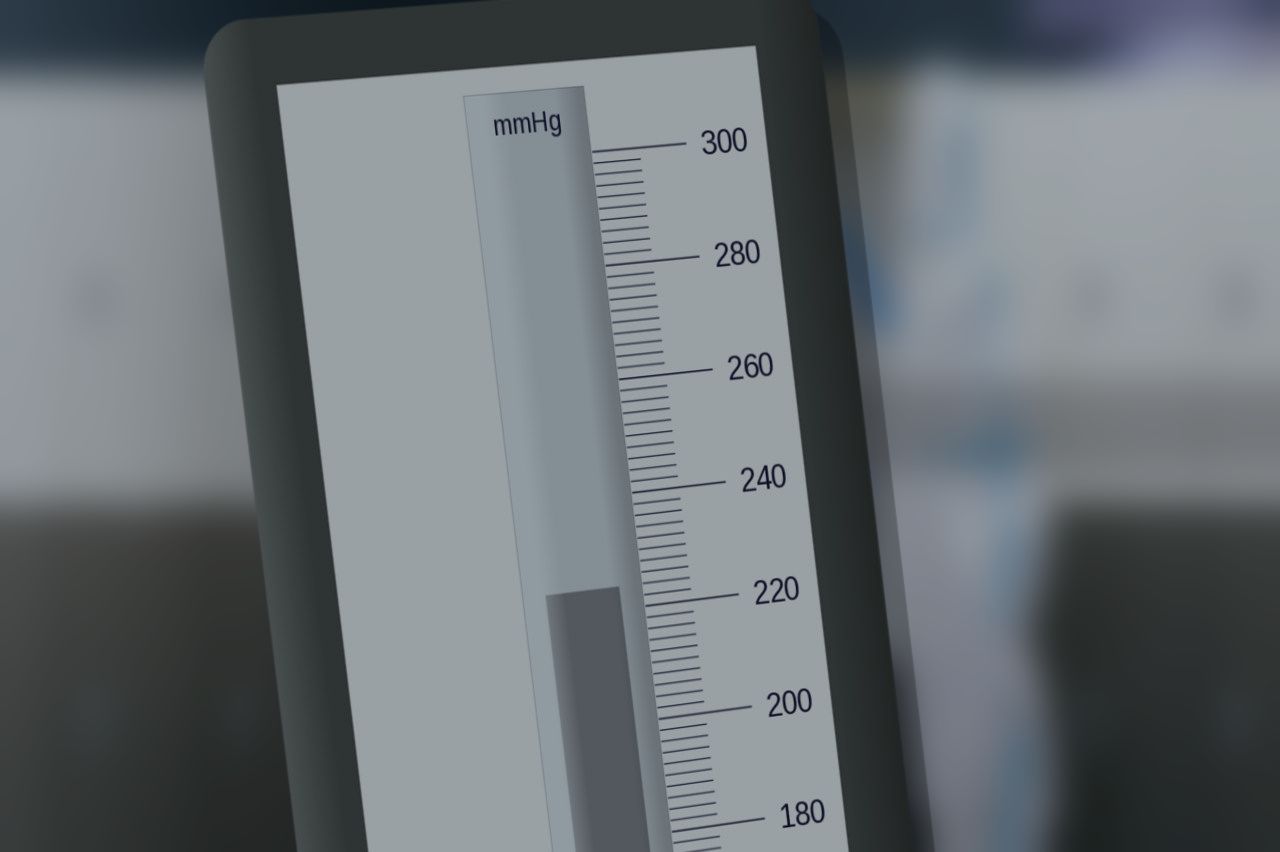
value=224 unit=mmHg
